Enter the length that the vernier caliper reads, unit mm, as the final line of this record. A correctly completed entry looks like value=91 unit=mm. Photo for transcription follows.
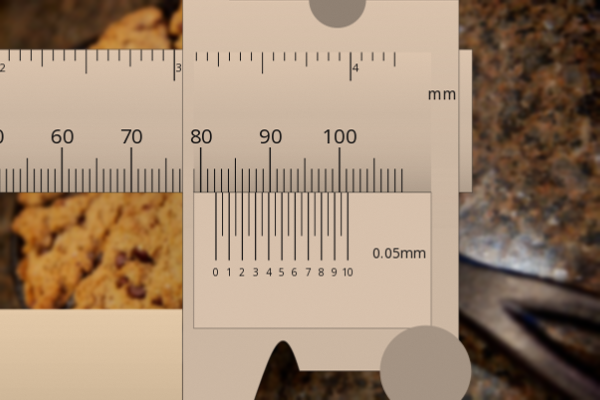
value=82.2 unit=mm
